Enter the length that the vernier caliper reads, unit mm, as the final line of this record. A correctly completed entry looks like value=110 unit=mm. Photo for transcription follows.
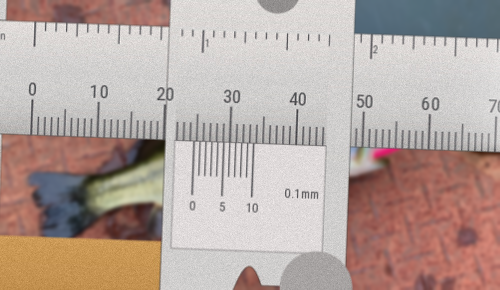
value=24.6 unit=mm
